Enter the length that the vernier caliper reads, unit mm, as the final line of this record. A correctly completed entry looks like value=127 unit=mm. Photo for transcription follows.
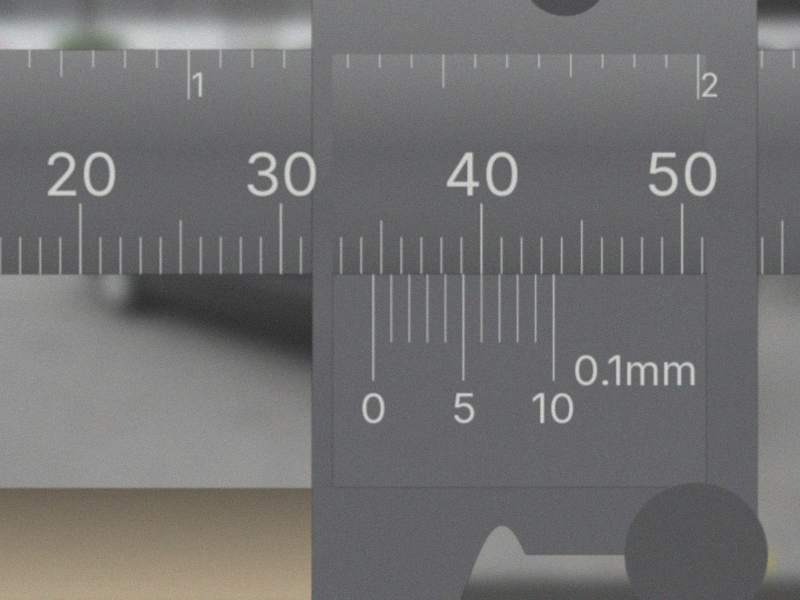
value=34.6 unit=mm
